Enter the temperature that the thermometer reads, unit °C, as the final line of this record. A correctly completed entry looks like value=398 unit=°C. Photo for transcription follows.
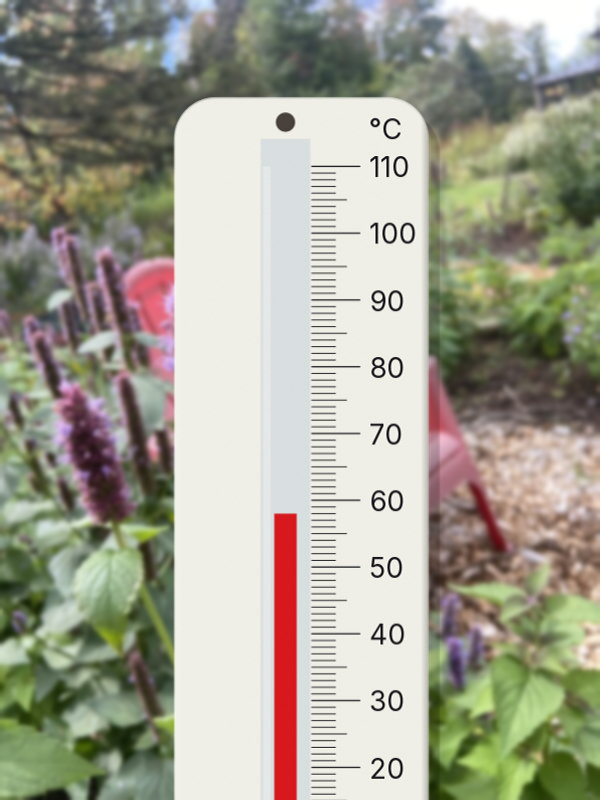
value=58 unit=°C
